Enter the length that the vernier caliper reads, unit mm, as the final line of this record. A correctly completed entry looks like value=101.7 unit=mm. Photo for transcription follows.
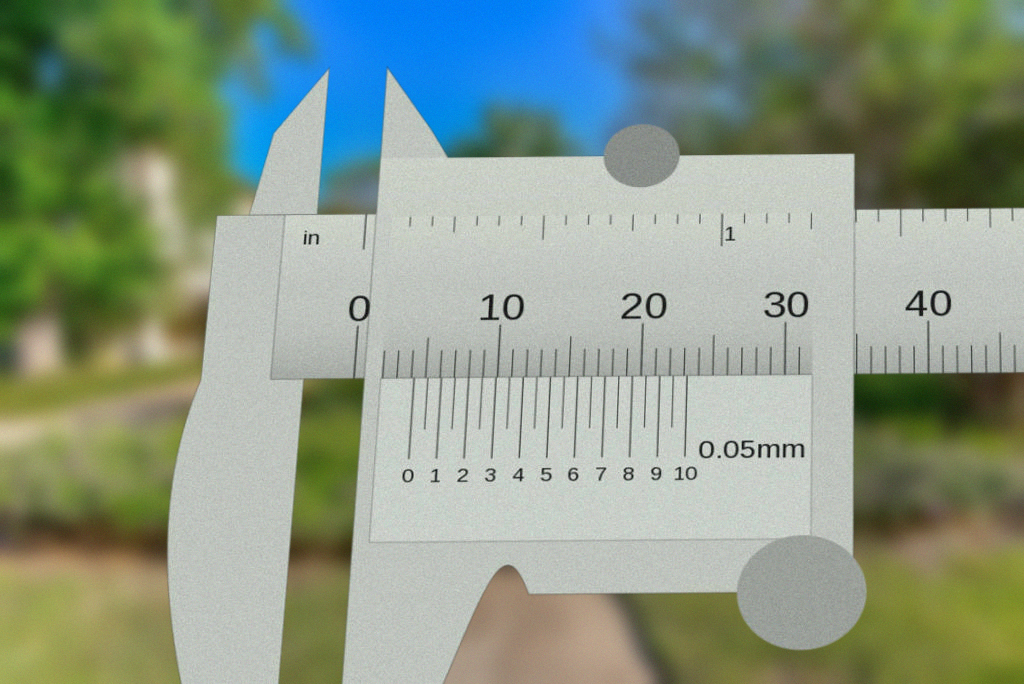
value=4.2 unit=mm
